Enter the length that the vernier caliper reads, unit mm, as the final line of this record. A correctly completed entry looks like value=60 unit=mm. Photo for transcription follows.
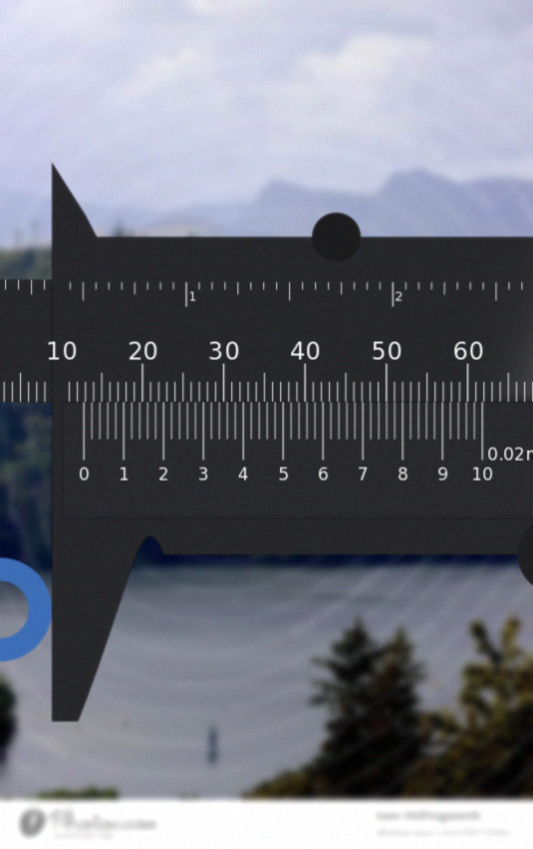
value=12.8 unit=mm
